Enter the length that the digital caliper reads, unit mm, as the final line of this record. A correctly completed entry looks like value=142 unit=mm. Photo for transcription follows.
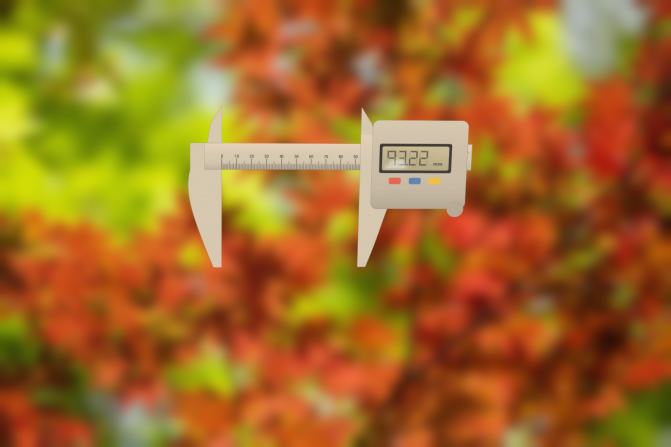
value=93.22 unit=mm
